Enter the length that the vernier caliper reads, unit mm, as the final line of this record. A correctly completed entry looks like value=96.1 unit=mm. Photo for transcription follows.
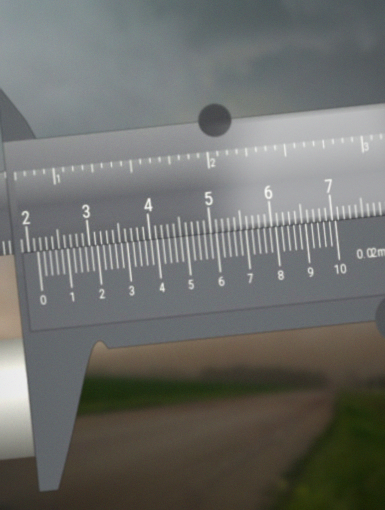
value=21.5 unit=mm
